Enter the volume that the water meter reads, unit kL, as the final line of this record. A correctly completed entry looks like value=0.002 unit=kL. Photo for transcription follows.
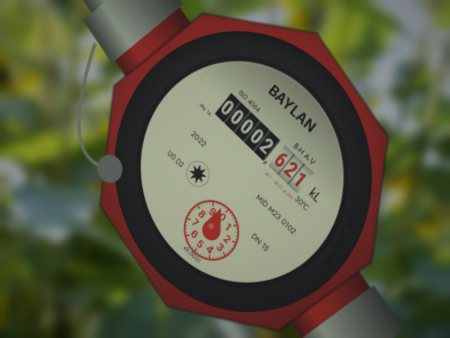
value=2.6209 unit=kL
